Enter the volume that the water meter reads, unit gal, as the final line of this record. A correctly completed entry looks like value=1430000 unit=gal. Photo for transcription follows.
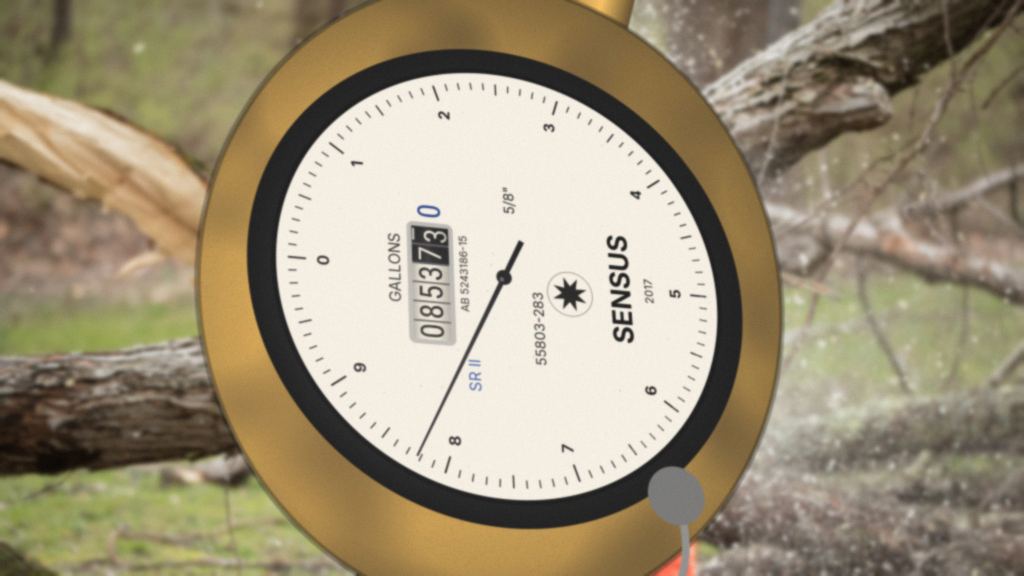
value=853728.2 unit=gal
